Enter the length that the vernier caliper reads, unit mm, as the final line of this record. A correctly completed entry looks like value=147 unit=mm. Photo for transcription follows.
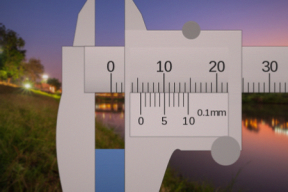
value=5.6 unit=mm
